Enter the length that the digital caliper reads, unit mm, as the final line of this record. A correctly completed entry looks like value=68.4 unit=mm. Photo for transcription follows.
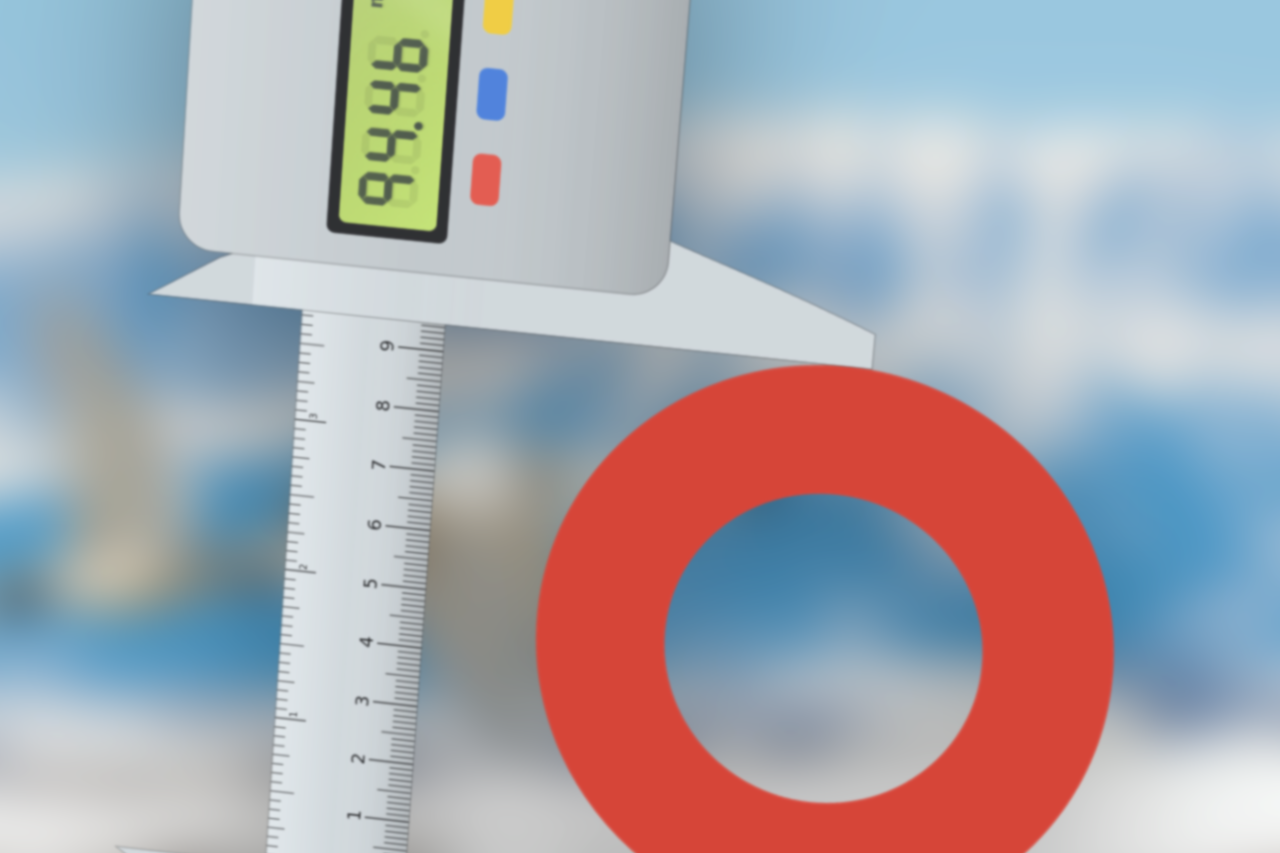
value=94.46 unit=mm
